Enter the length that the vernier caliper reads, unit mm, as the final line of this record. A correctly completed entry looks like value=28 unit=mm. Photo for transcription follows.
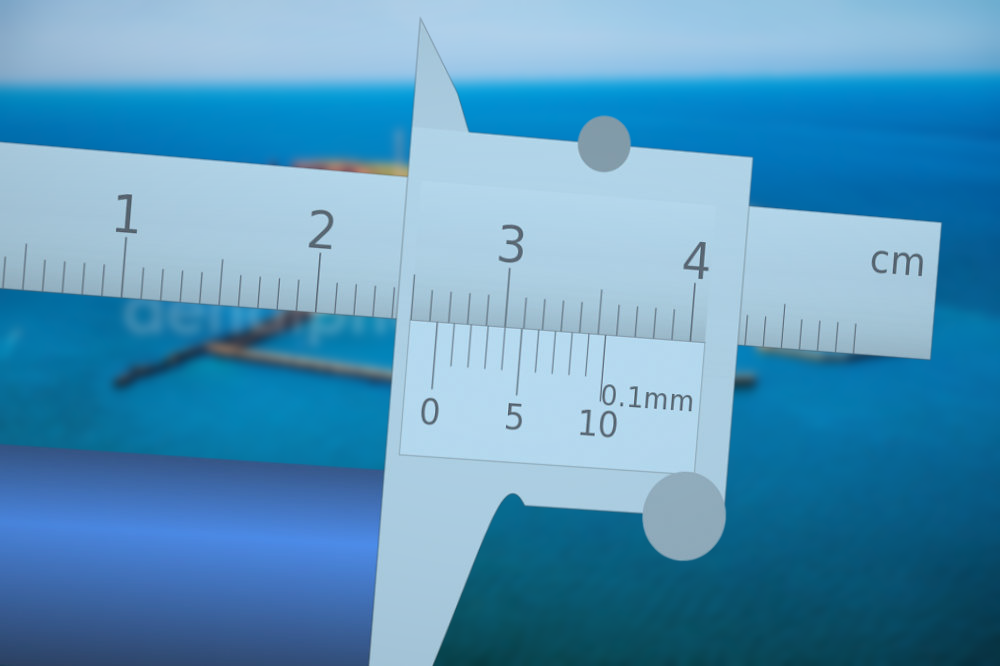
value=26.4 unit=mm
